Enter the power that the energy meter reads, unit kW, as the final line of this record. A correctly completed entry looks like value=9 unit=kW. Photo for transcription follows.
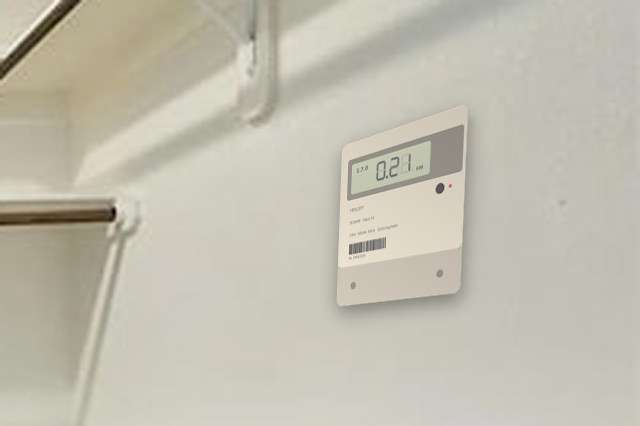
value=0.21 unit=kW
